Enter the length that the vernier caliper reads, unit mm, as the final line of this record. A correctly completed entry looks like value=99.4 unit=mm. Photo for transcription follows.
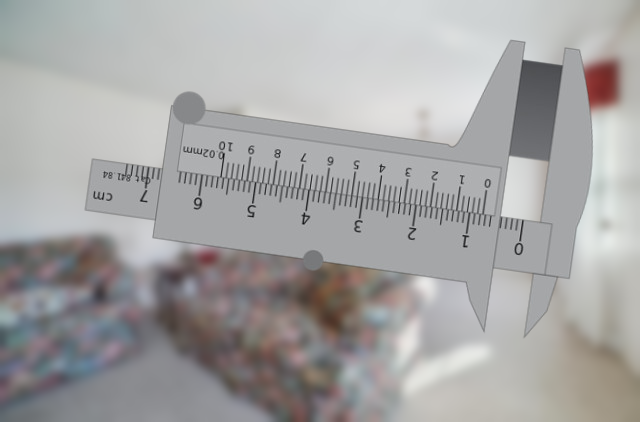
value=7.5 unit=mm
